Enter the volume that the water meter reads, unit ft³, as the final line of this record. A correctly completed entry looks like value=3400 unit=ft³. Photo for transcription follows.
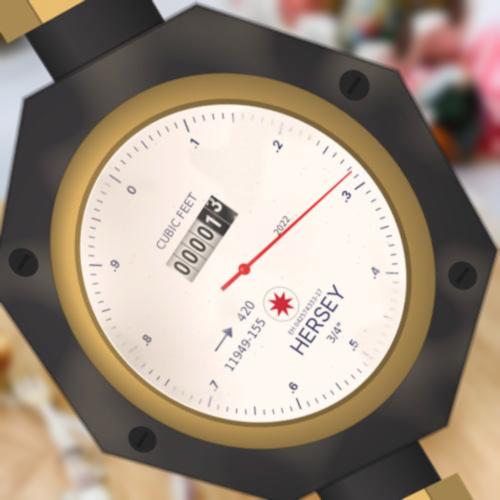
value=13.28 unit=ft³
